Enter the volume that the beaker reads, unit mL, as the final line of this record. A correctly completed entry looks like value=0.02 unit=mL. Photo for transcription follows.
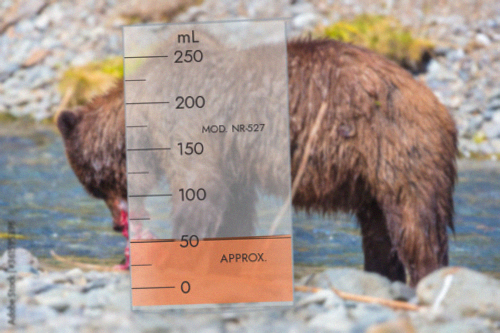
value=50 unit=mL
